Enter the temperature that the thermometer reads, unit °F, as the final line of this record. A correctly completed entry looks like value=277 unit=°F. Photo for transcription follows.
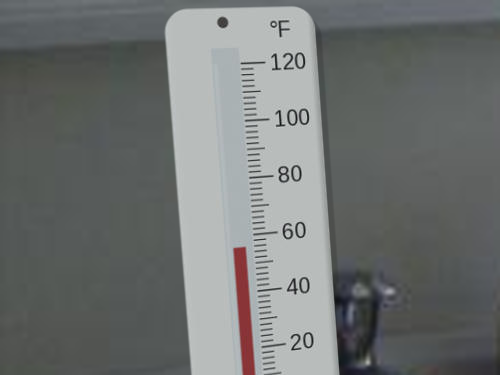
value=56 unit=°F
